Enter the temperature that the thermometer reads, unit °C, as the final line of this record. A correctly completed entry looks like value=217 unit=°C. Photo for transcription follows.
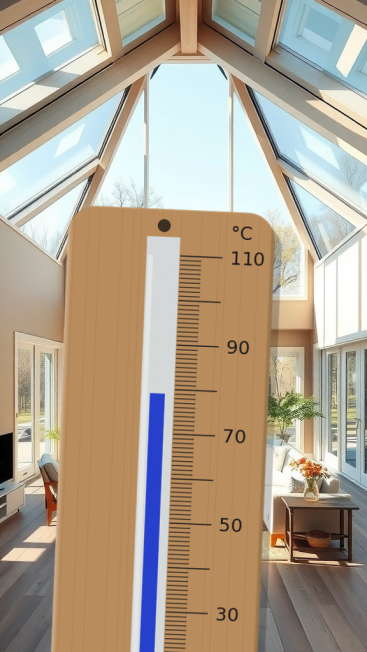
value=79 unit=°C
